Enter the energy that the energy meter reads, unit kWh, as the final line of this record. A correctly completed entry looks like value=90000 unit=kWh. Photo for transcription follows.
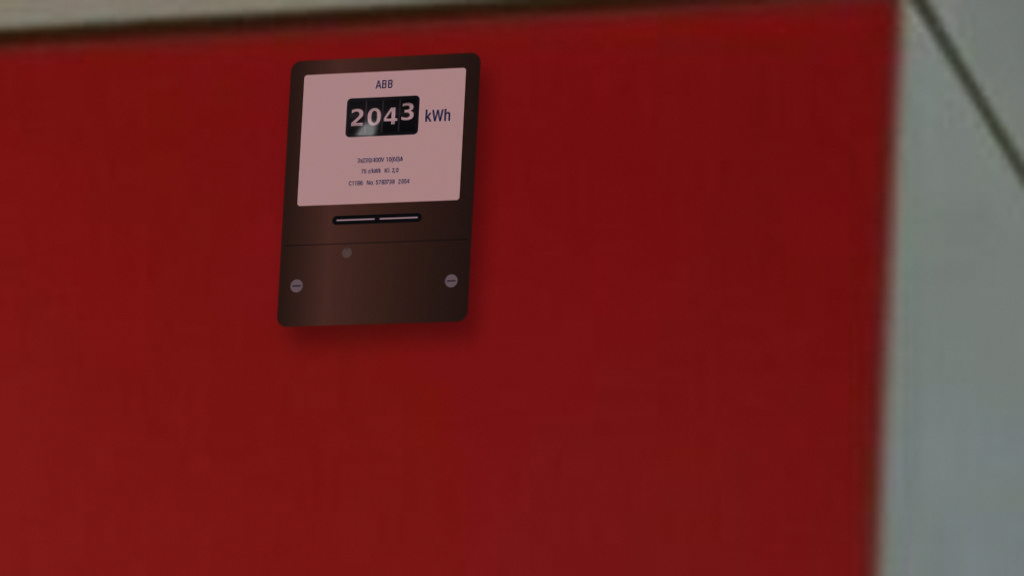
value=2043 unit=kWh
